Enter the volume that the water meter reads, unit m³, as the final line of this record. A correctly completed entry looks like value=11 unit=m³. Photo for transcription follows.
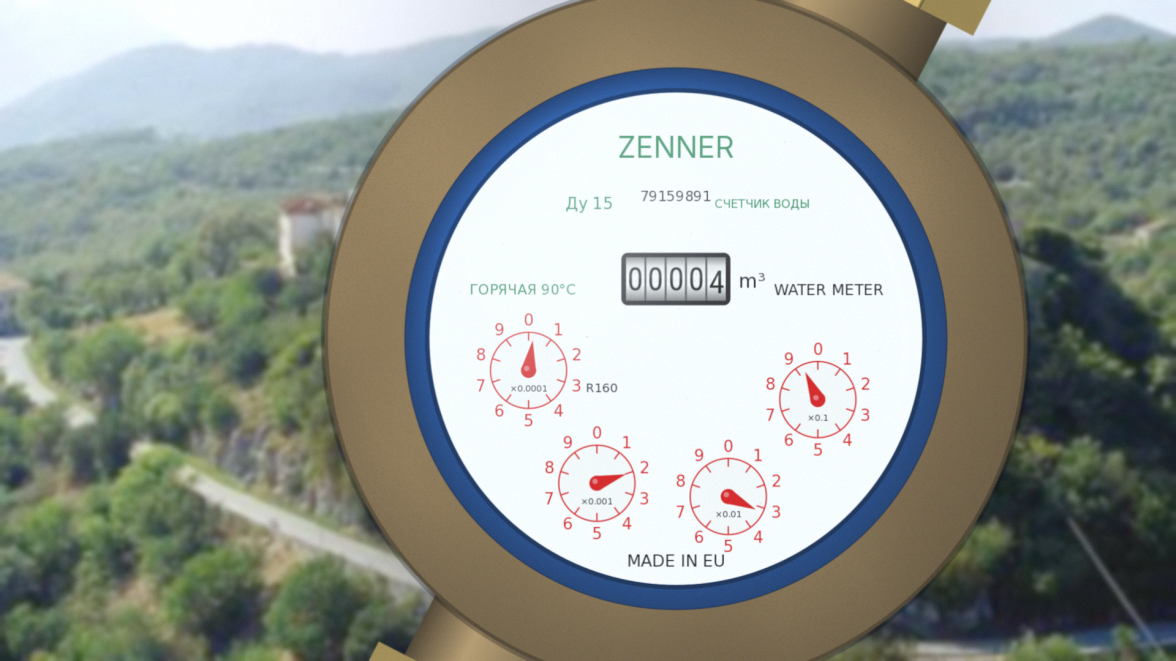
value=3.9320 unit=m³
